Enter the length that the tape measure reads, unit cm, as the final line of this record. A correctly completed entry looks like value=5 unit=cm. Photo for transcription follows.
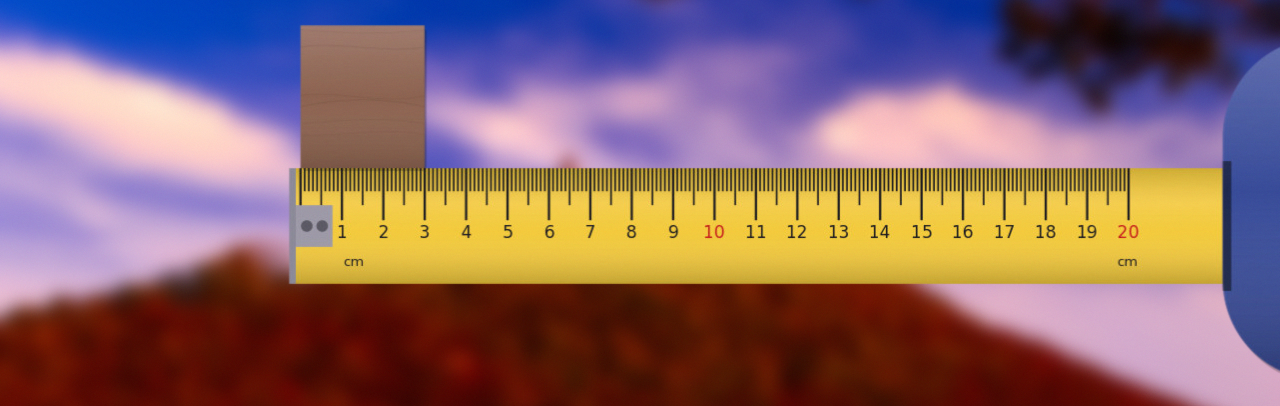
value=3 unit=cm
